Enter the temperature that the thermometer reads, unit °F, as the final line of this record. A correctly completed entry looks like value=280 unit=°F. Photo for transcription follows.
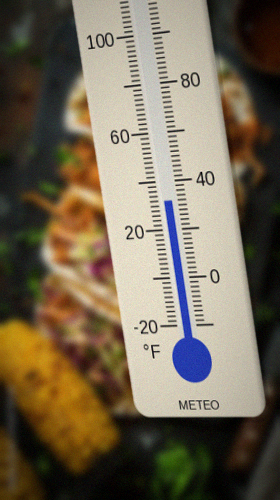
value=32 unit=°F
